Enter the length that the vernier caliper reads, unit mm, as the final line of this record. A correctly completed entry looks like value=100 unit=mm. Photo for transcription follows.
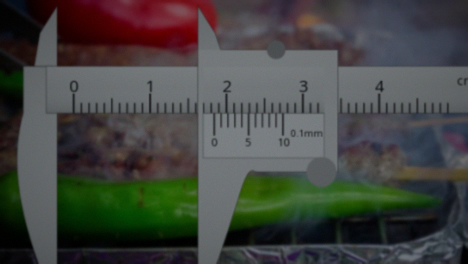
value=18.4 unit=mm
